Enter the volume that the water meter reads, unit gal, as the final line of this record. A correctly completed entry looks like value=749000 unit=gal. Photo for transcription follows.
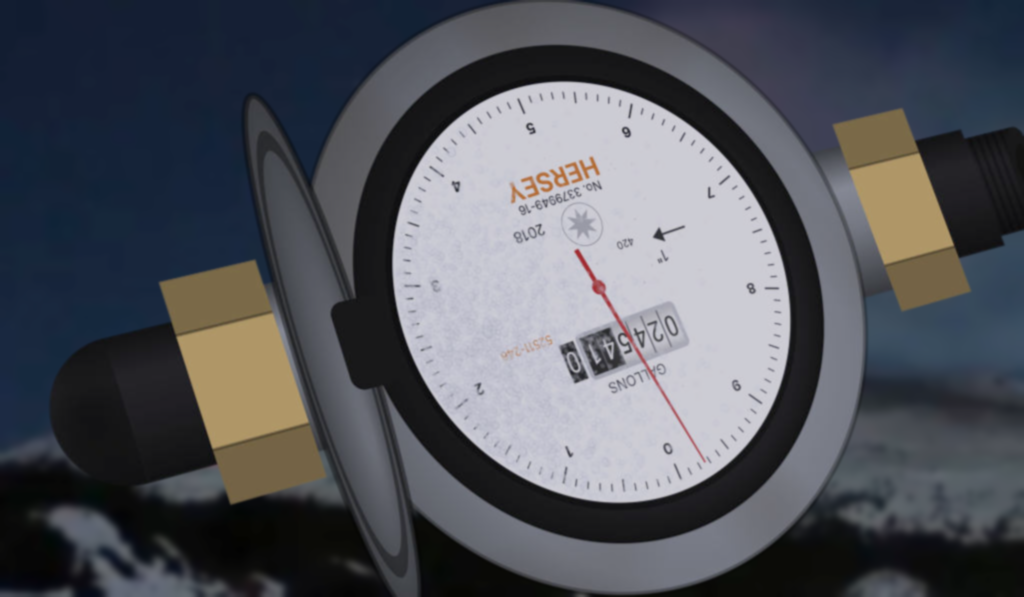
value=245409.7 unit=gal
